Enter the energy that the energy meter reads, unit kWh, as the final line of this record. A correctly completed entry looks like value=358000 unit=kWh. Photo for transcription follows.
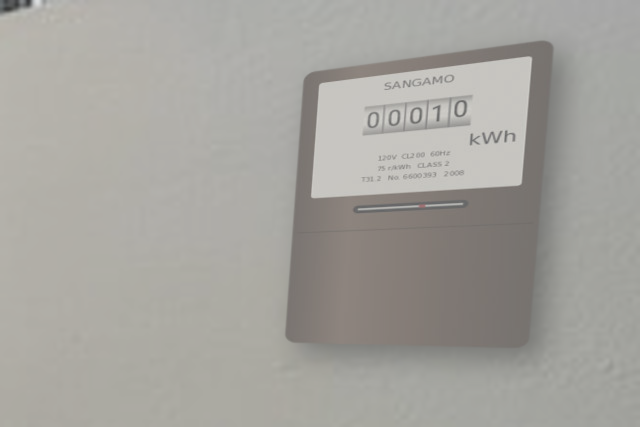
value=10 unit=kWh
